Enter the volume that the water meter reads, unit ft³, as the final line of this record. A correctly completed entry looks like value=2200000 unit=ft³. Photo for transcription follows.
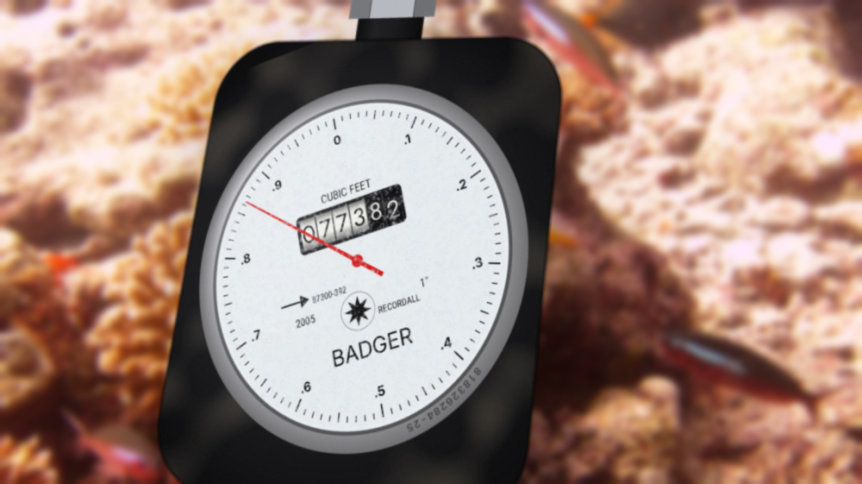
value=77381.86 unit=ft³
